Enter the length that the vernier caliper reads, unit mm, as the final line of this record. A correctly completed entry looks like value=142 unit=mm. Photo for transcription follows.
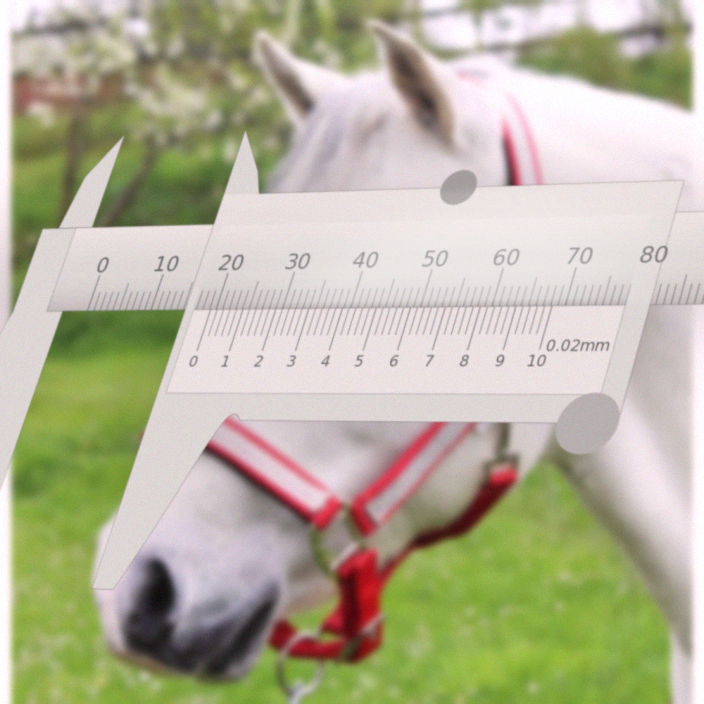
value=19.2 unit=mm
